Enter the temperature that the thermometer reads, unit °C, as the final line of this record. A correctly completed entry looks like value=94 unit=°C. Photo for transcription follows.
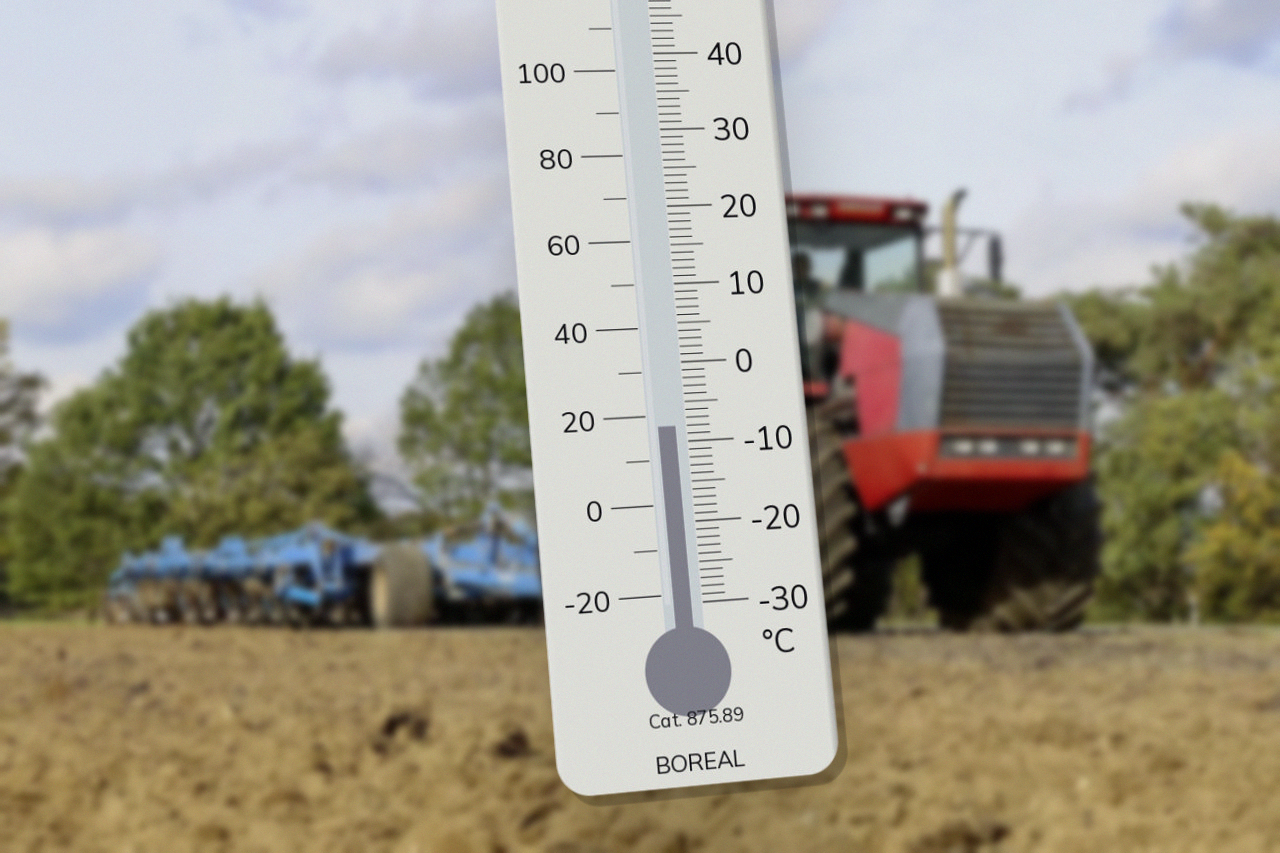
value=-8 unit=°C
